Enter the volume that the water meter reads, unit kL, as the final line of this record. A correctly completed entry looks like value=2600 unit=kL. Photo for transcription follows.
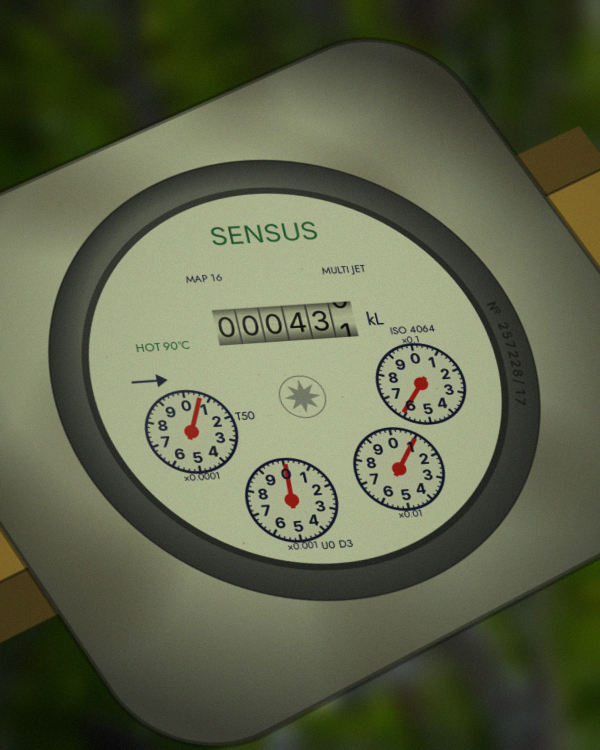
value=430.6100 unit=kL
